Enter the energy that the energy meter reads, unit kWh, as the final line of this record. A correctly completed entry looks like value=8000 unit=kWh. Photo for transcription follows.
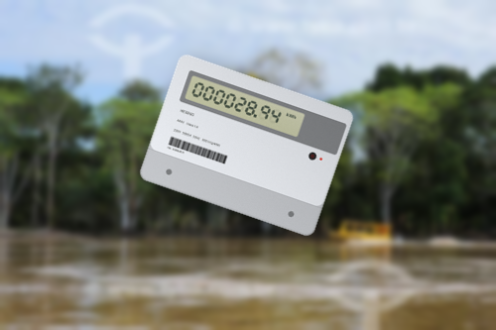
value=28.94 unit=kWh
